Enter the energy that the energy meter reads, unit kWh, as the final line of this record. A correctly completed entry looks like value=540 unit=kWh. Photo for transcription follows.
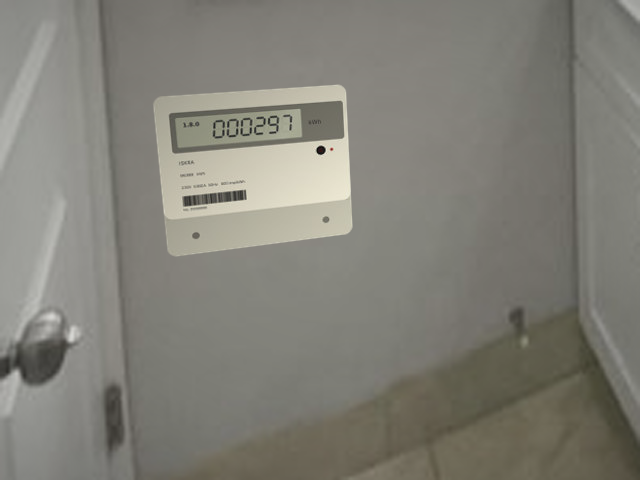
value=297 unit=kWh
